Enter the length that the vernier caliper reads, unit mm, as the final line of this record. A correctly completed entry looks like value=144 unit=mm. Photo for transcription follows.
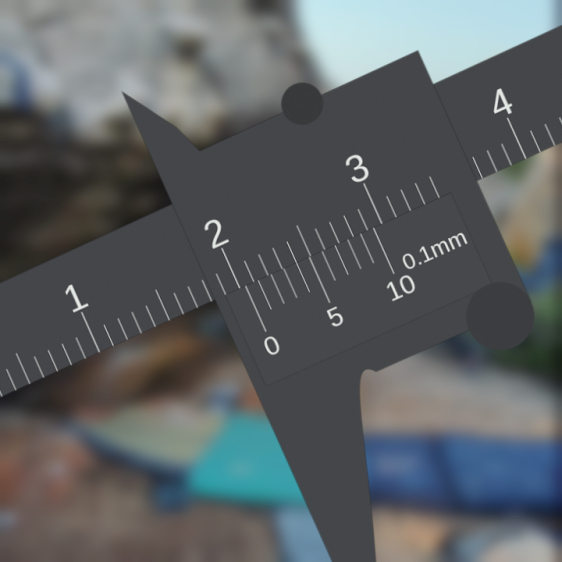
value=20.4 unit=mm
